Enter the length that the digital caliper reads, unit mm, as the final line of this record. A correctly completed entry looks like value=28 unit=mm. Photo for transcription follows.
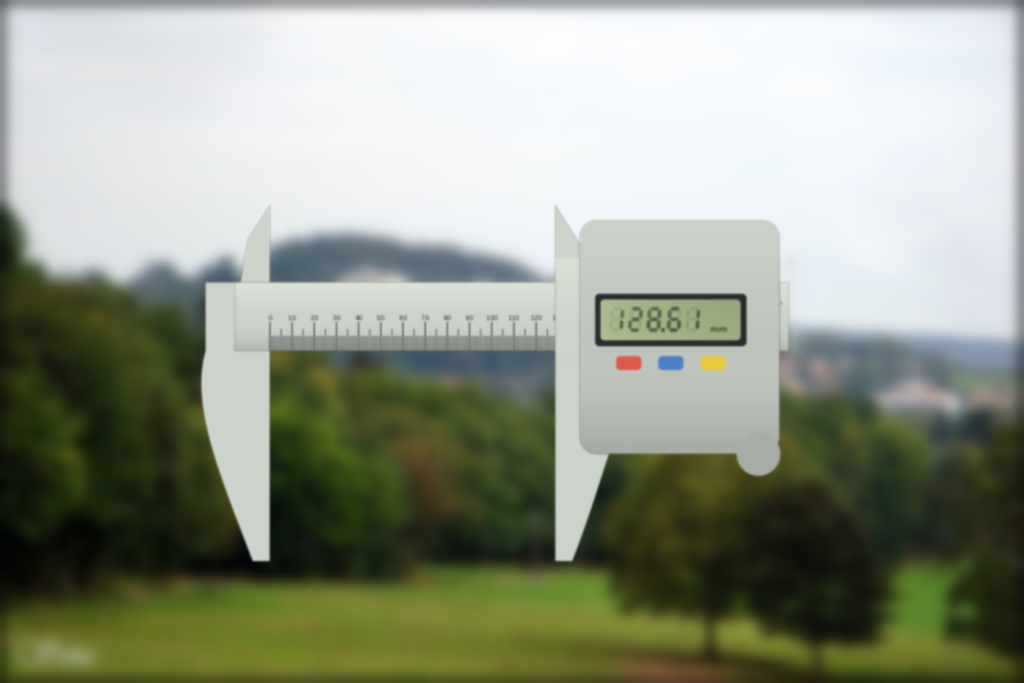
value=128.61 unit=mm
